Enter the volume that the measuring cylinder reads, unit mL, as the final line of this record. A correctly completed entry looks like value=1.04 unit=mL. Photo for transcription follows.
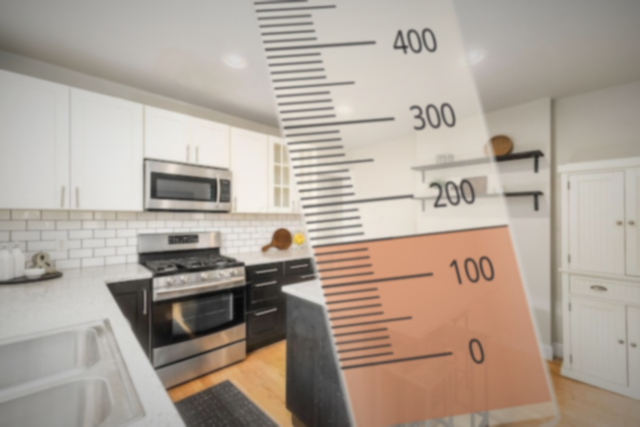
value=150 unit=mL
